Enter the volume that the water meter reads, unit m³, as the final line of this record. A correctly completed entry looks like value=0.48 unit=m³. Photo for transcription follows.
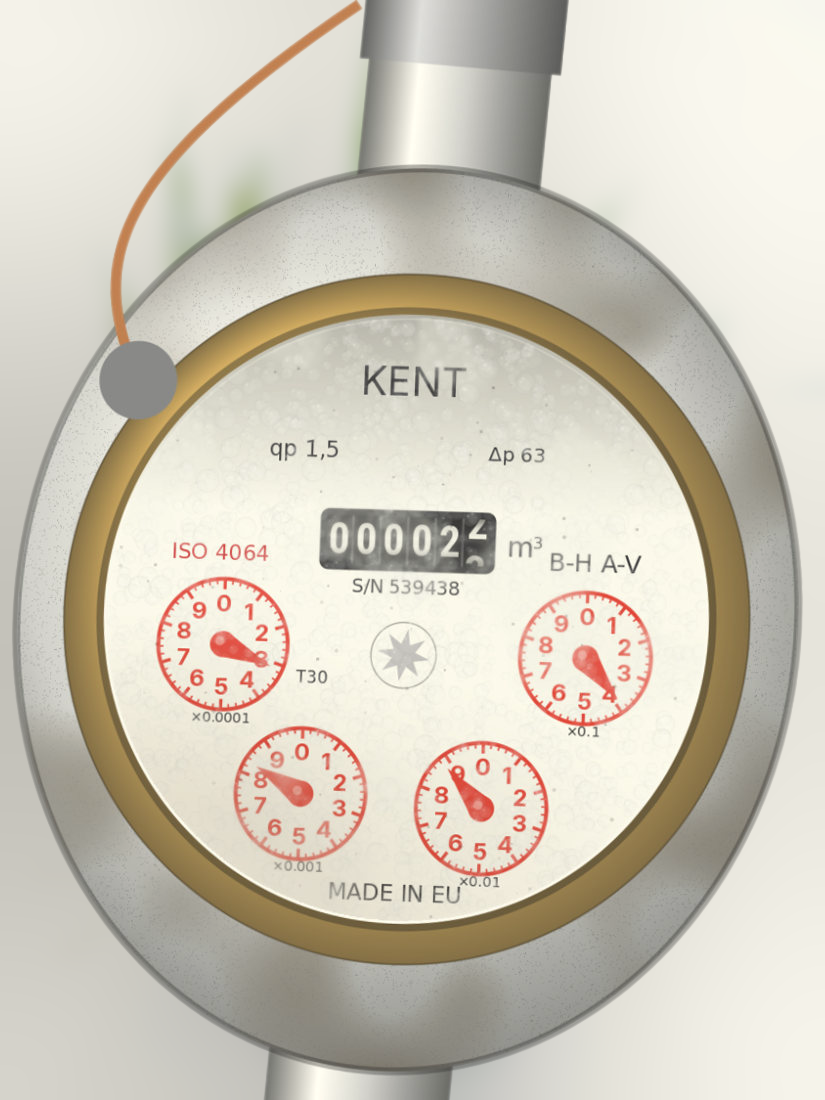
value=22.3883 unit=m³
